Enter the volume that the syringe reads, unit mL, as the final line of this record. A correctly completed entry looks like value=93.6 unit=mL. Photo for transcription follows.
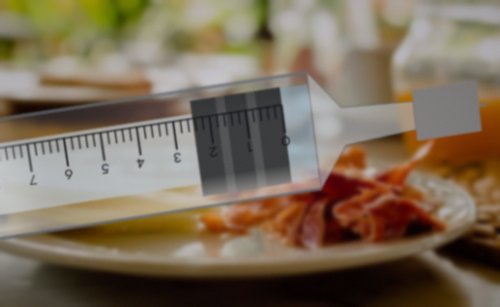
value=0 unit=mL
